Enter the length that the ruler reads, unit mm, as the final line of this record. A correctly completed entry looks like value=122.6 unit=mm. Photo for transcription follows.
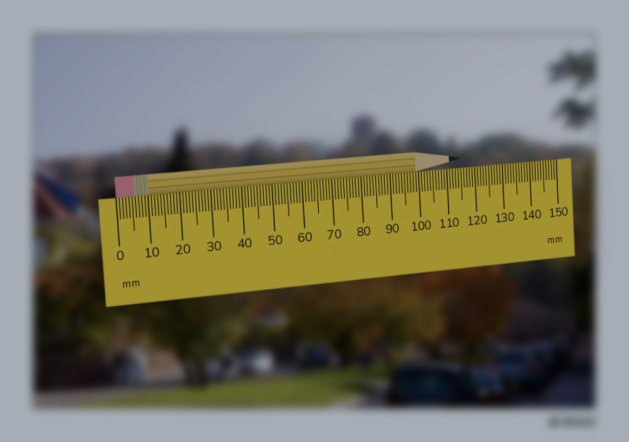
value=115 unit=mm
